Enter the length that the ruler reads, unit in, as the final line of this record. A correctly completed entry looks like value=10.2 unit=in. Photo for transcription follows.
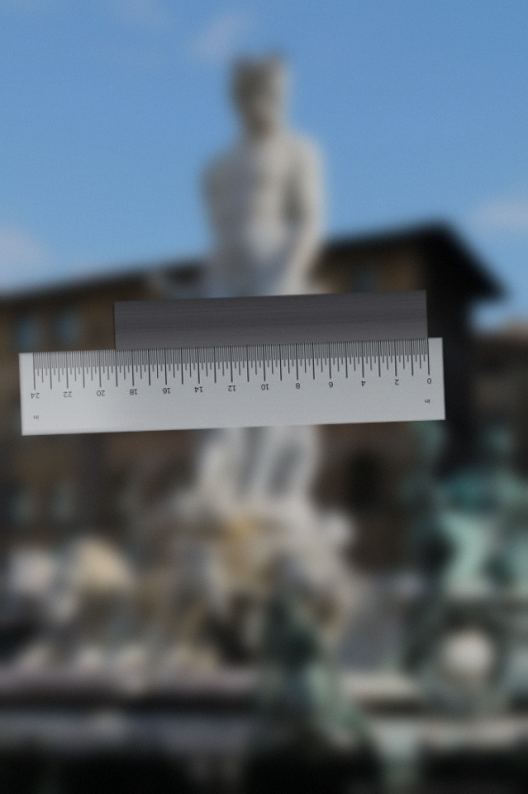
value=19 unit=in
